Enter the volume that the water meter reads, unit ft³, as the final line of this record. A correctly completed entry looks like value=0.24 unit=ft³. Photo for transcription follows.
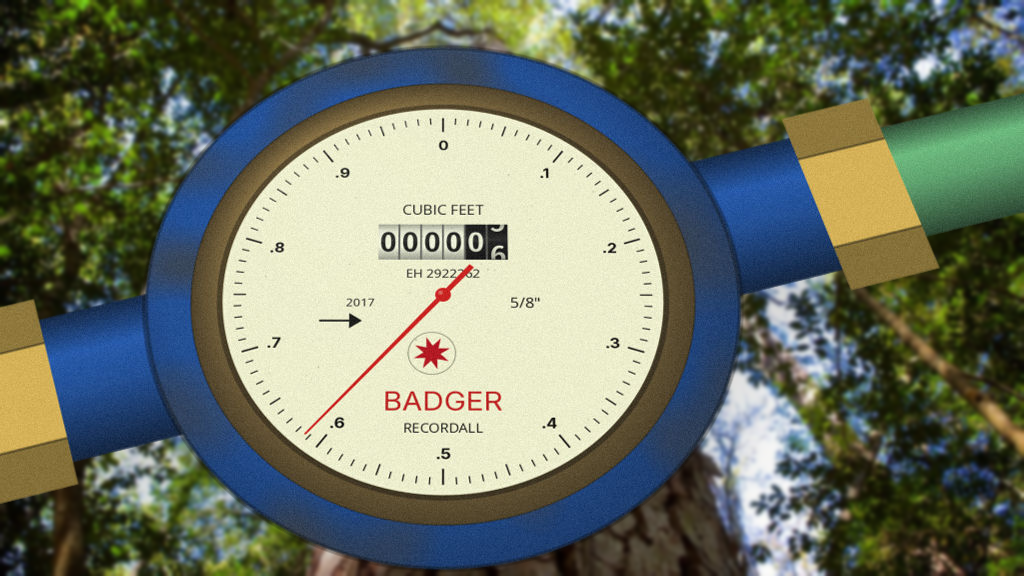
value=5.61 unit=ft³
